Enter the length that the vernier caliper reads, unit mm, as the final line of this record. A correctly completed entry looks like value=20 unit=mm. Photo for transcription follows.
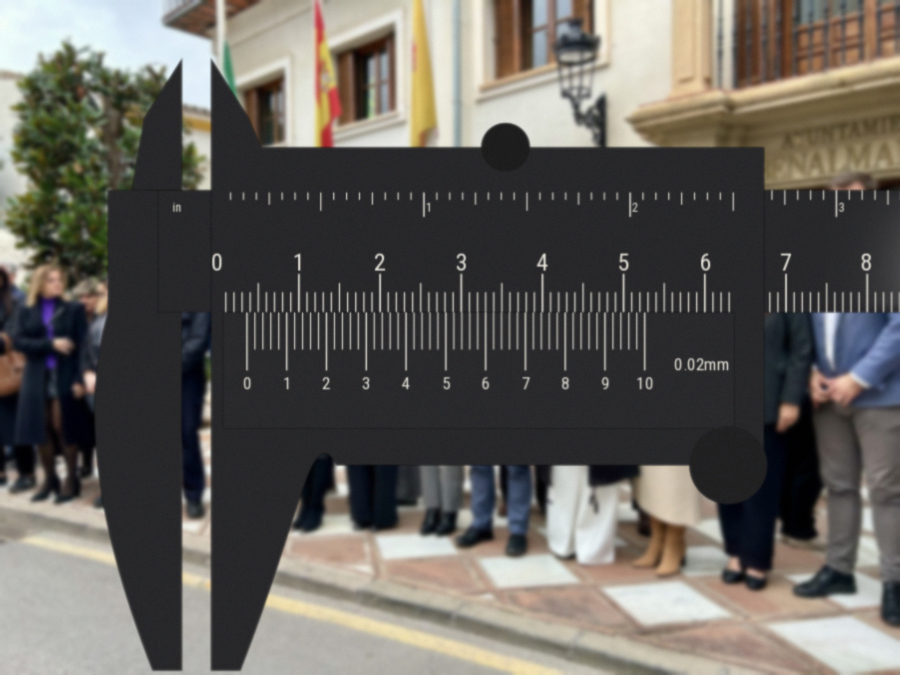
value=3.6 unit=mm
